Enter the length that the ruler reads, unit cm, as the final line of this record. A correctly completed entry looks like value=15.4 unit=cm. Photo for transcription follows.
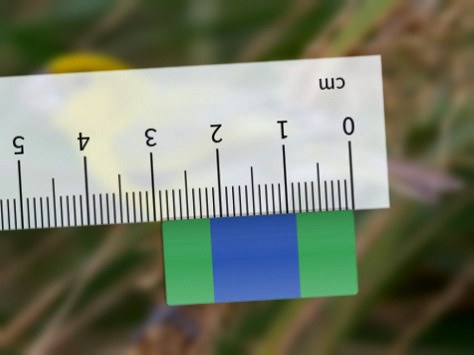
value=2.9 unit=cm
